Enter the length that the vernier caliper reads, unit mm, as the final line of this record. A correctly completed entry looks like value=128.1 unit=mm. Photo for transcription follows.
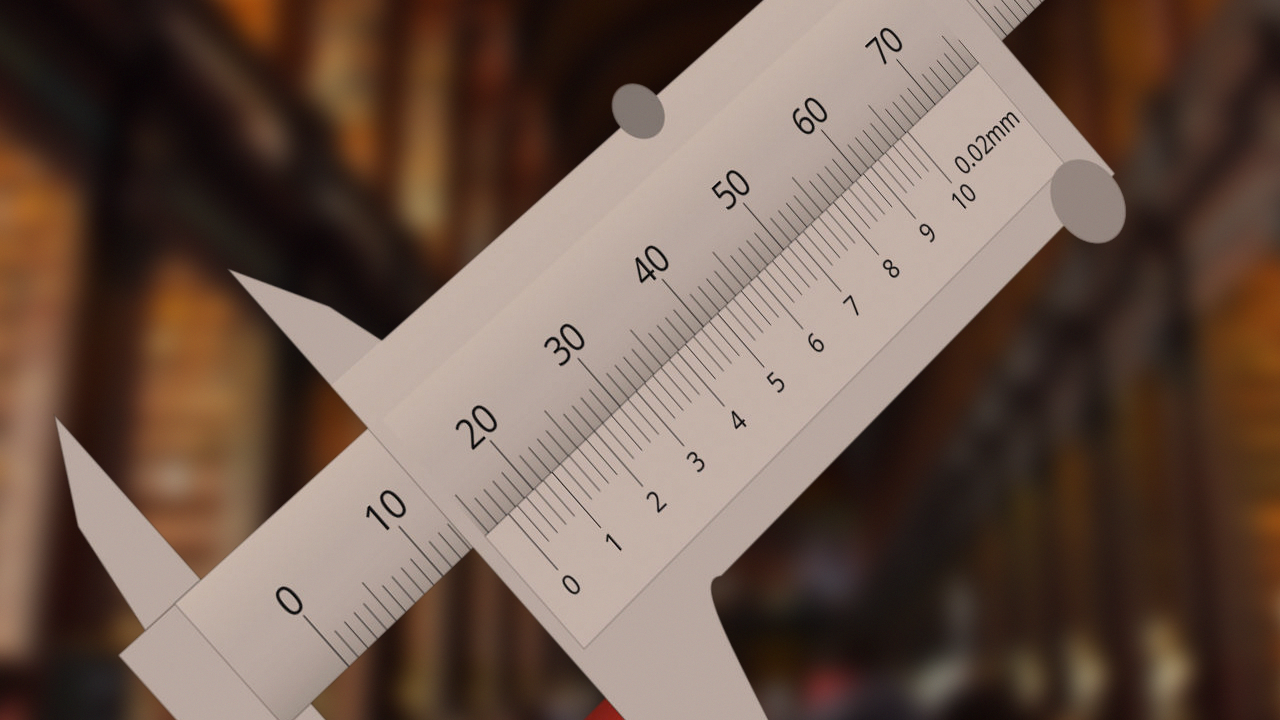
value=17.2 unit=mm
